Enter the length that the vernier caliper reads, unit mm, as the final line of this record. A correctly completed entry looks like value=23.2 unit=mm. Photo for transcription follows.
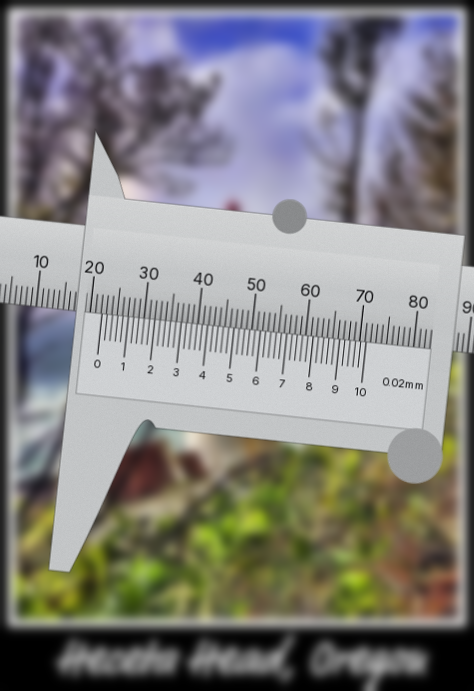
value=22.2 unit=mm
